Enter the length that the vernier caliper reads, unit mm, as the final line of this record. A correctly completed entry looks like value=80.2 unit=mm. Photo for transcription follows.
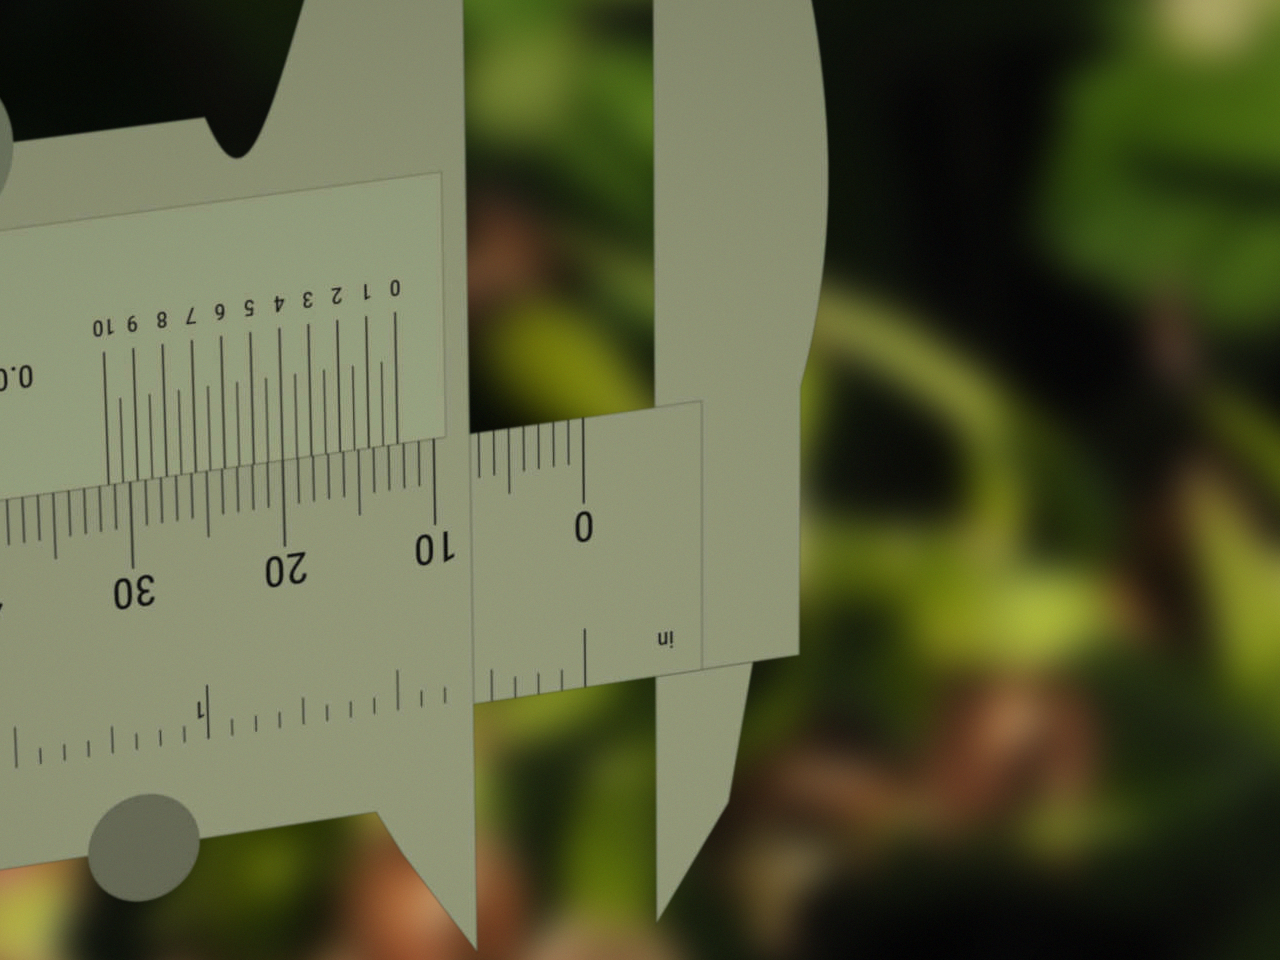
value=12.4 unit=mm
